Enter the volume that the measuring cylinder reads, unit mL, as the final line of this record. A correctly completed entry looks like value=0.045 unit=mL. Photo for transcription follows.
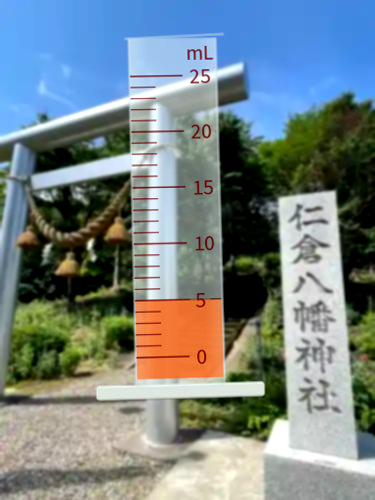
value=5 unit=mL
